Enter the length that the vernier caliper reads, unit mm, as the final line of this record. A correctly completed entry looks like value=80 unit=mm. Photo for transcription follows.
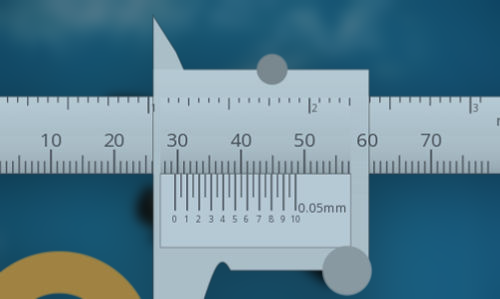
value=29.6 unit=mm
